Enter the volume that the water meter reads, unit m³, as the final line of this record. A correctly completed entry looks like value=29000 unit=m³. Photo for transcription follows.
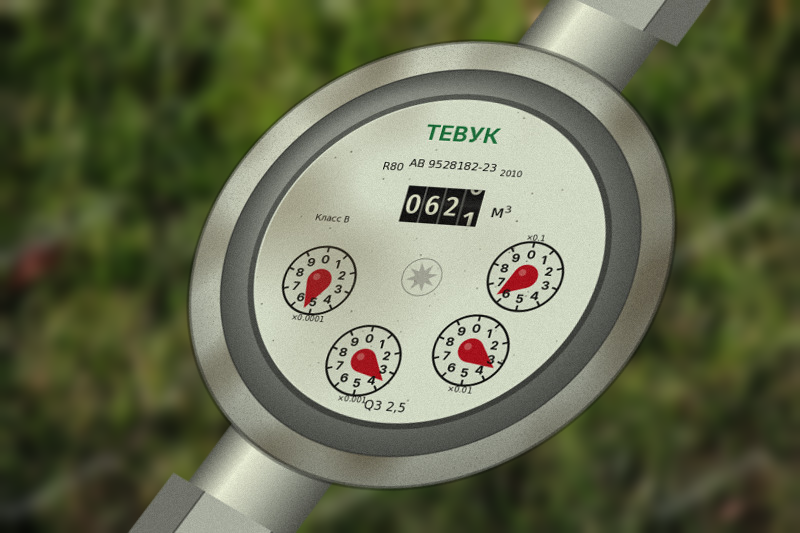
value=620.6335 unit=m³
